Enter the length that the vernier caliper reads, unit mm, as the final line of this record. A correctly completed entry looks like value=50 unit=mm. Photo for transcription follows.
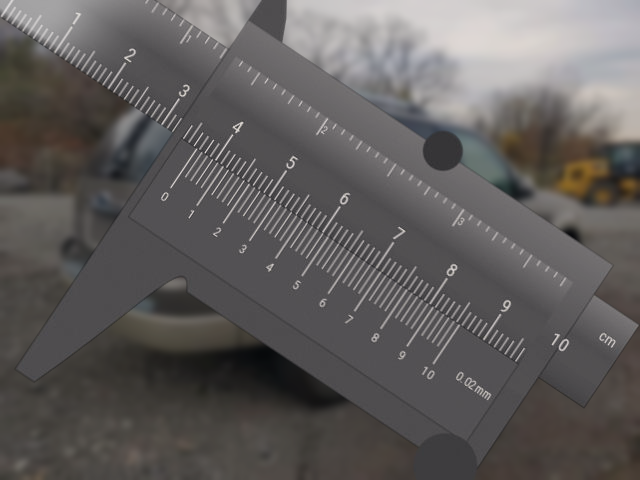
value=36.6 unit=mm
